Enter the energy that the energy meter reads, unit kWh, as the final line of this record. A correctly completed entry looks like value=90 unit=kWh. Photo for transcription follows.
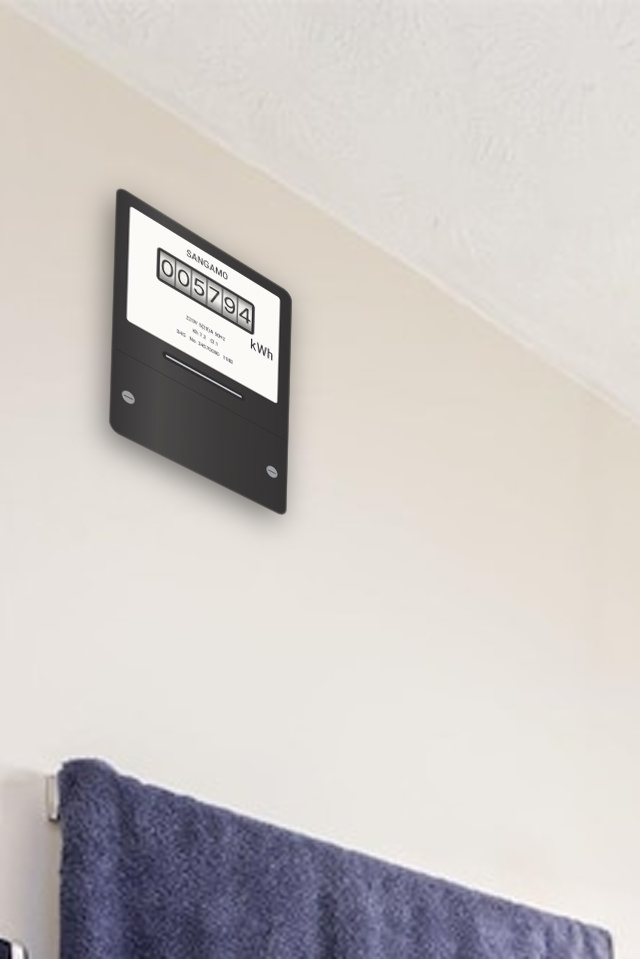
value=5794 unit=kWh
